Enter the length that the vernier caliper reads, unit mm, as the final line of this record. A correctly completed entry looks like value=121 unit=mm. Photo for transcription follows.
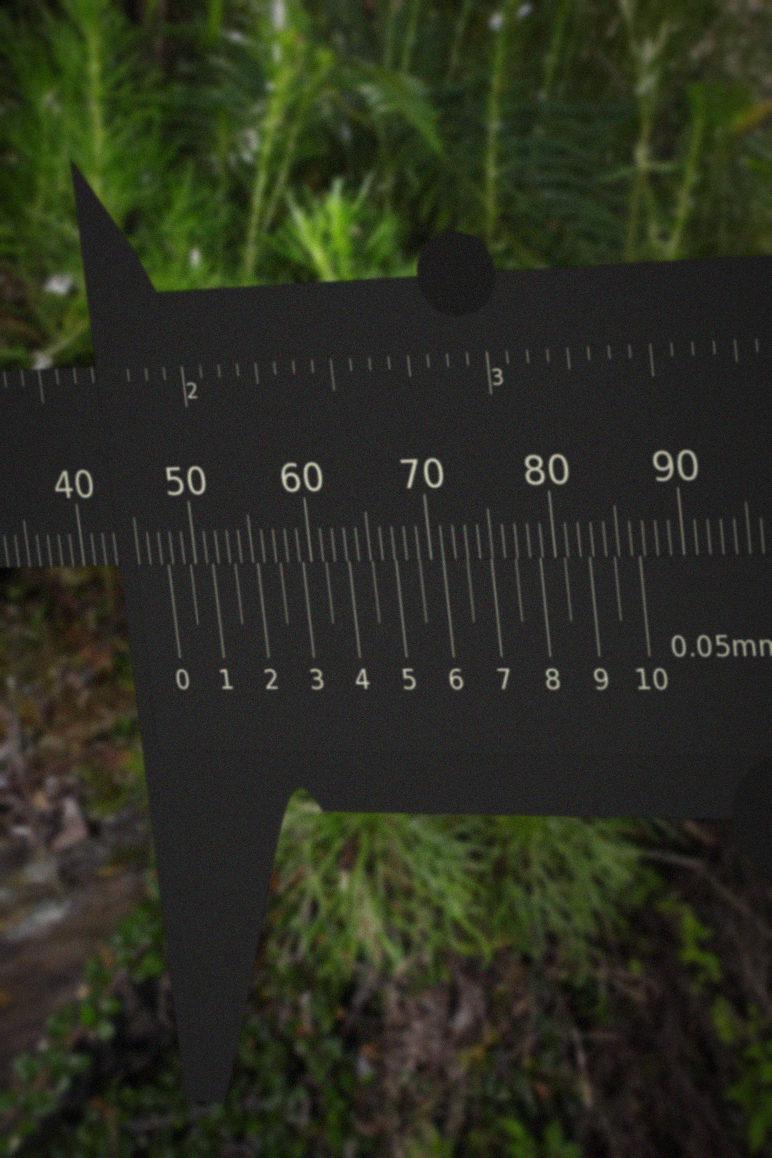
value=47.6 unit=mm
